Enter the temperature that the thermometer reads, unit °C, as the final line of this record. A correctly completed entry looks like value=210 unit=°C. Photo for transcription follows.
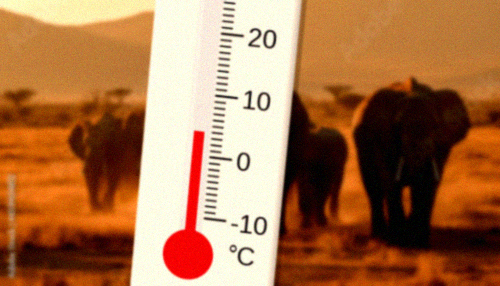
value=4 unit=°C
